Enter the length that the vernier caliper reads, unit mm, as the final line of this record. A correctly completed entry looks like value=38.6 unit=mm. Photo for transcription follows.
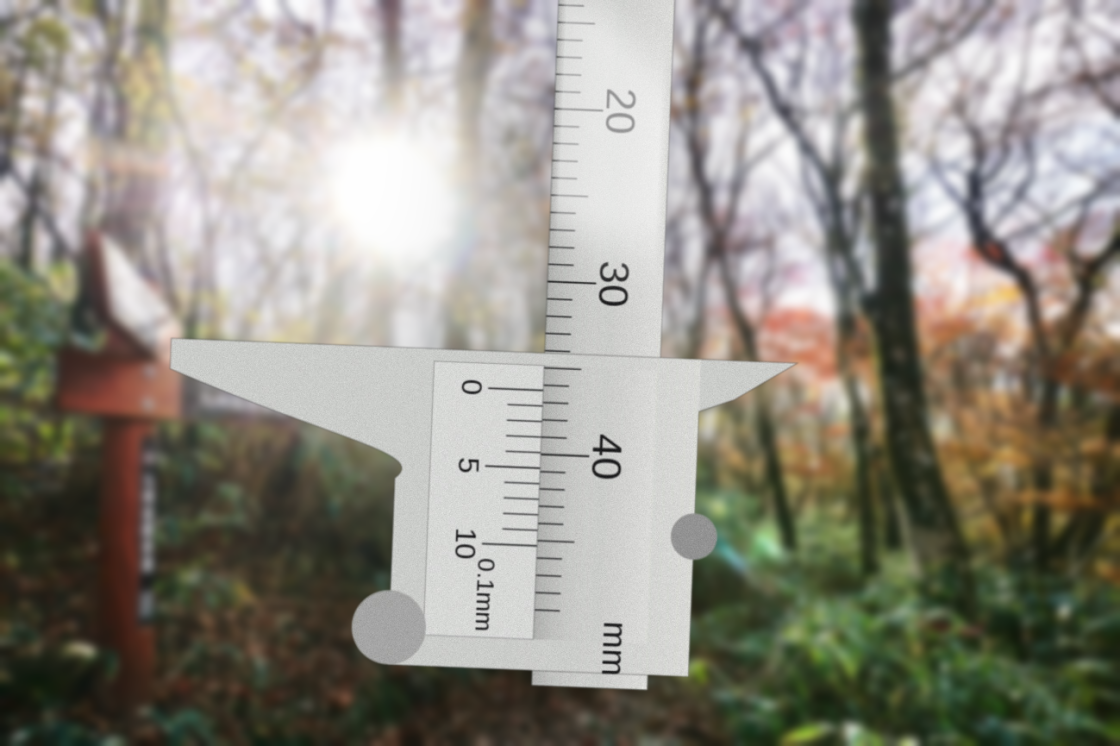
value=36.3 unit=mm
